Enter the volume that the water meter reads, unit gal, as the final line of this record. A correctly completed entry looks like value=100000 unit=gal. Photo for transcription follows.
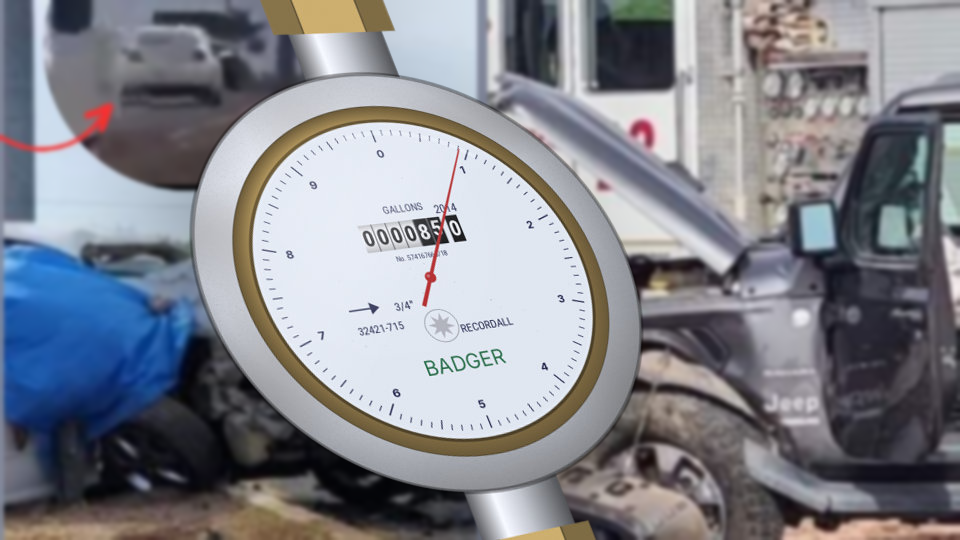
value=850.9 unit=gal
